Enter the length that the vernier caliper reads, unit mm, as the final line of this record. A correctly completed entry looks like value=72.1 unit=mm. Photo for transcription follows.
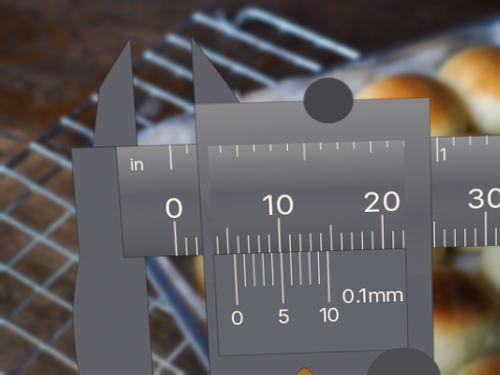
value=5.6 unit=mm
